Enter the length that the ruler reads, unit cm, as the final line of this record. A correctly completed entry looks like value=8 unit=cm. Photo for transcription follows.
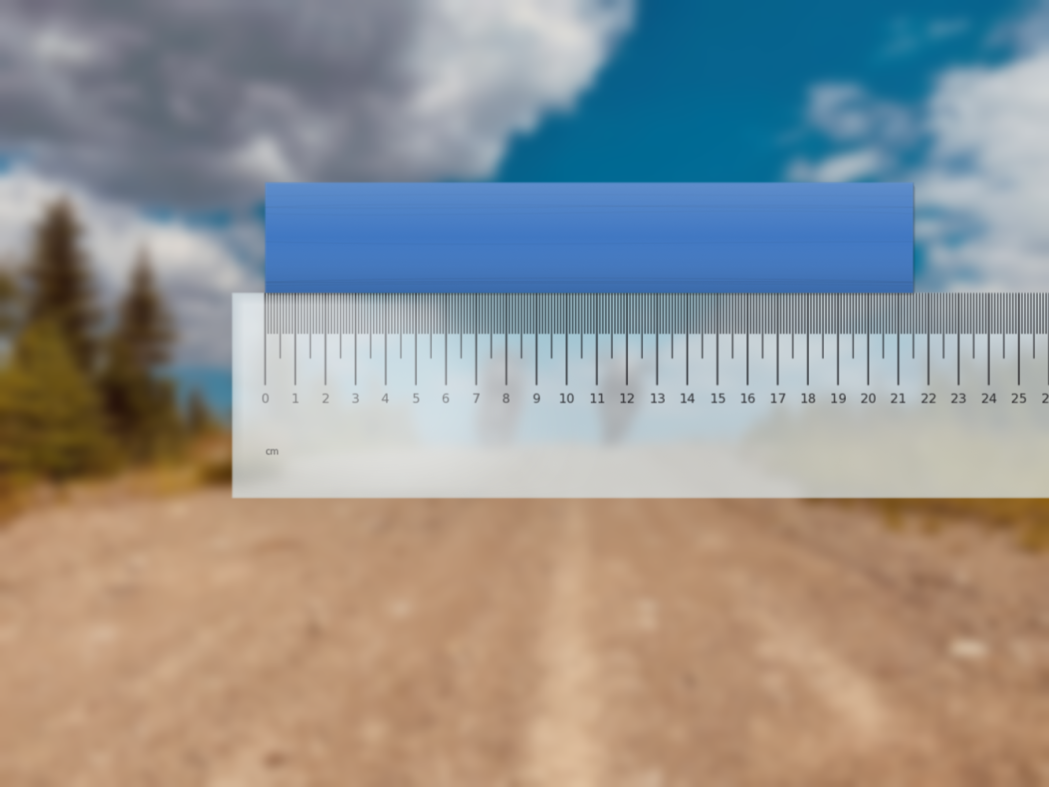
value=21.5 unit=cm
